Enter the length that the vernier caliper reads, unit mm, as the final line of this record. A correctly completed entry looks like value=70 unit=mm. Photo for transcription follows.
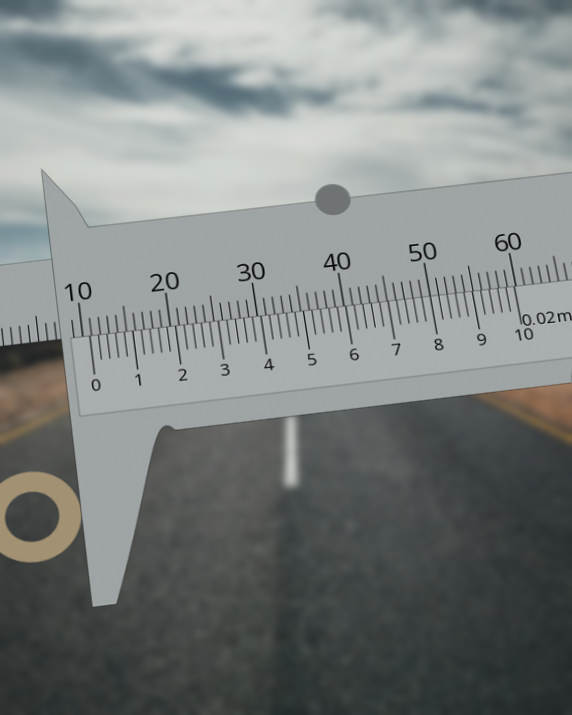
value=10.8 unit=mm
